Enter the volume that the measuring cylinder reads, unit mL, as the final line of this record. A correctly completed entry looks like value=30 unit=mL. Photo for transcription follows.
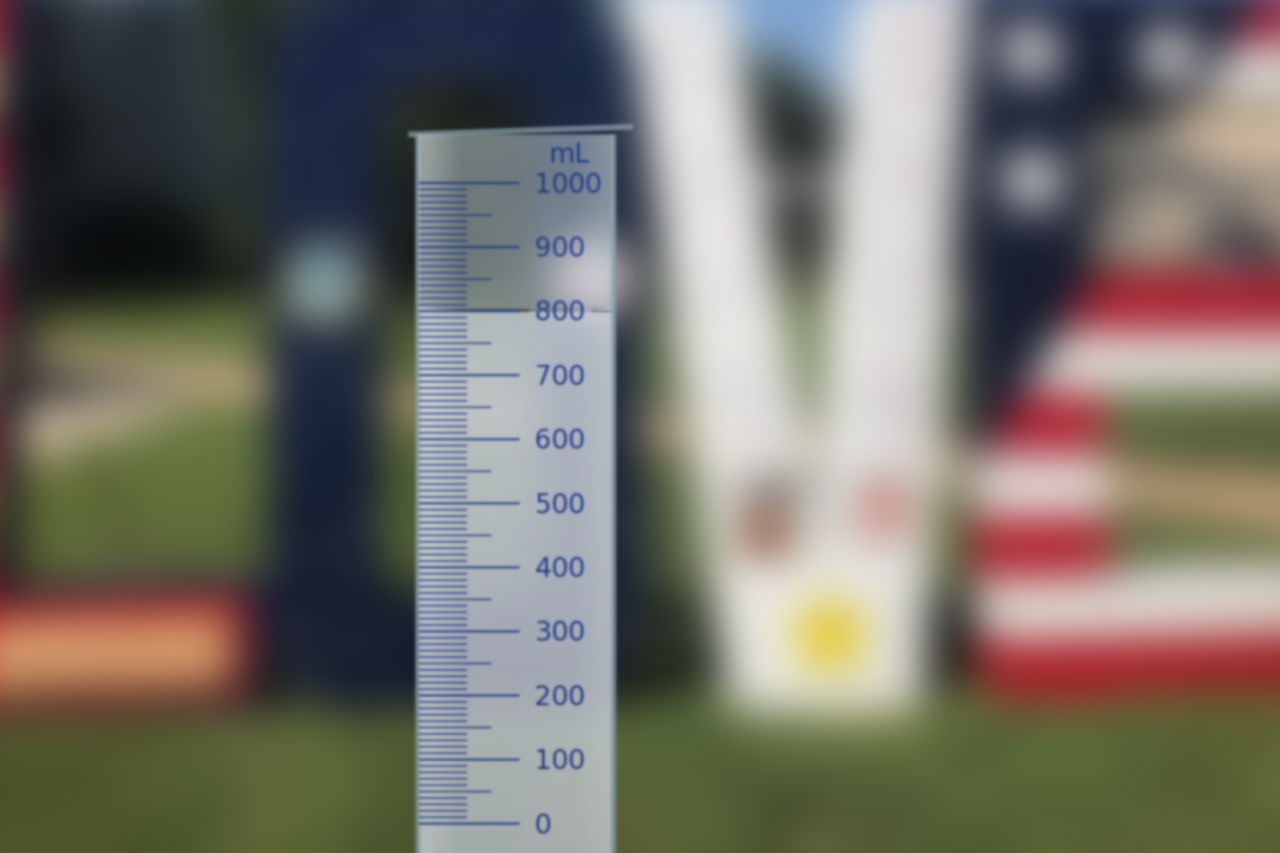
value=800 unit=mL
